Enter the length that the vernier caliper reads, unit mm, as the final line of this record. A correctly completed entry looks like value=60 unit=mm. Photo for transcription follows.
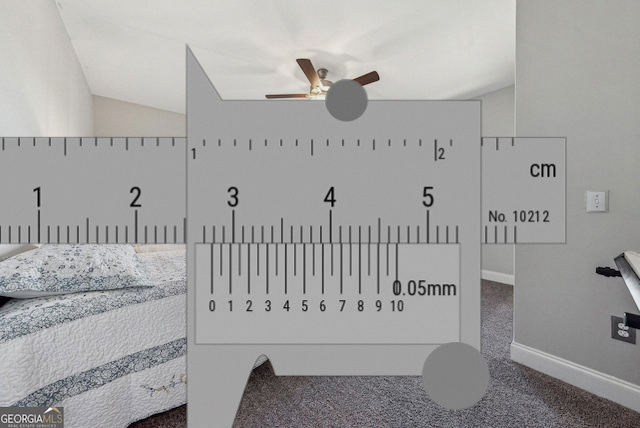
value=27.8 unit=mm
